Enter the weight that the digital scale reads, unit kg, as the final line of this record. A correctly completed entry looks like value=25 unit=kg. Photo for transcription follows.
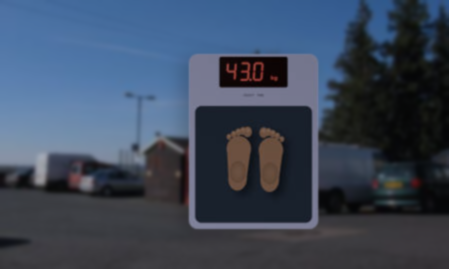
value=43.0 unit=kg
